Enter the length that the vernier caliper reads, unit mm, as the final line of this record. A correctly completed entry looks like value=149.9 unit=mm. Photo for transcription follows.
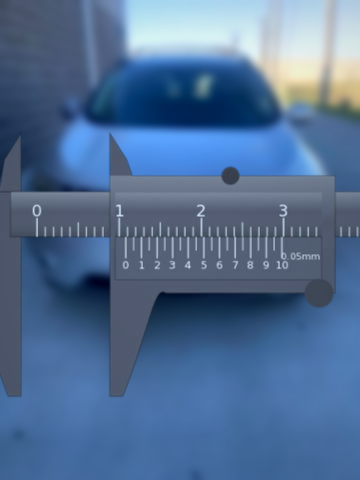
value=10.8 unit=mm
